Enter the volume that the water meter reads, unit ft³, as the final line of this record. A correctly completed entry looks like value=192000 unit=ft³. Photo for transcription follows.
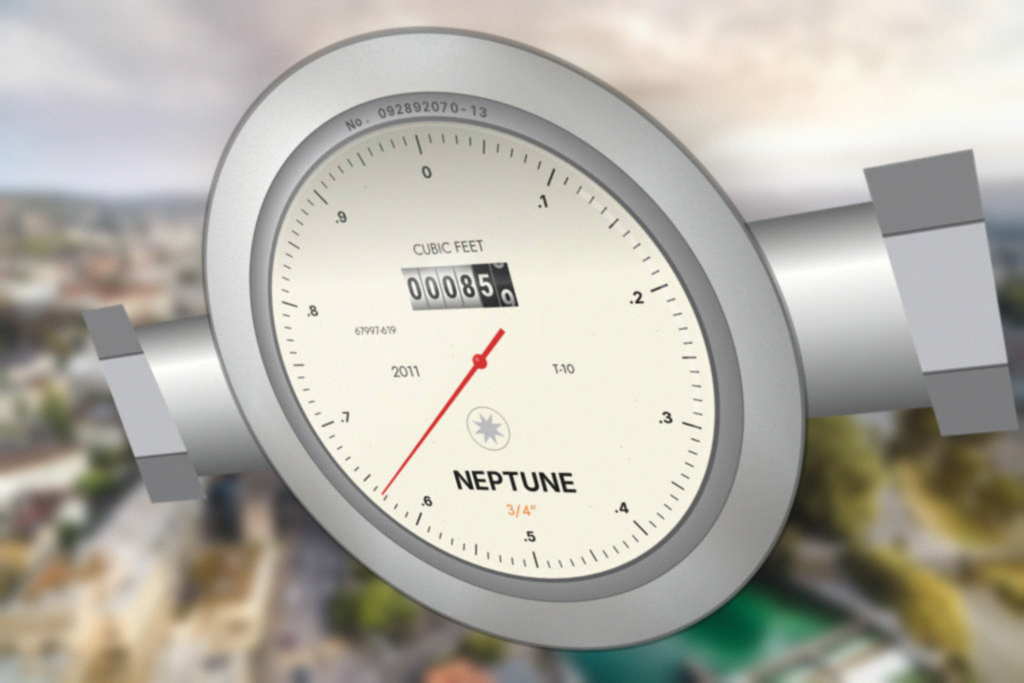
value=858.63 unit=ft³
